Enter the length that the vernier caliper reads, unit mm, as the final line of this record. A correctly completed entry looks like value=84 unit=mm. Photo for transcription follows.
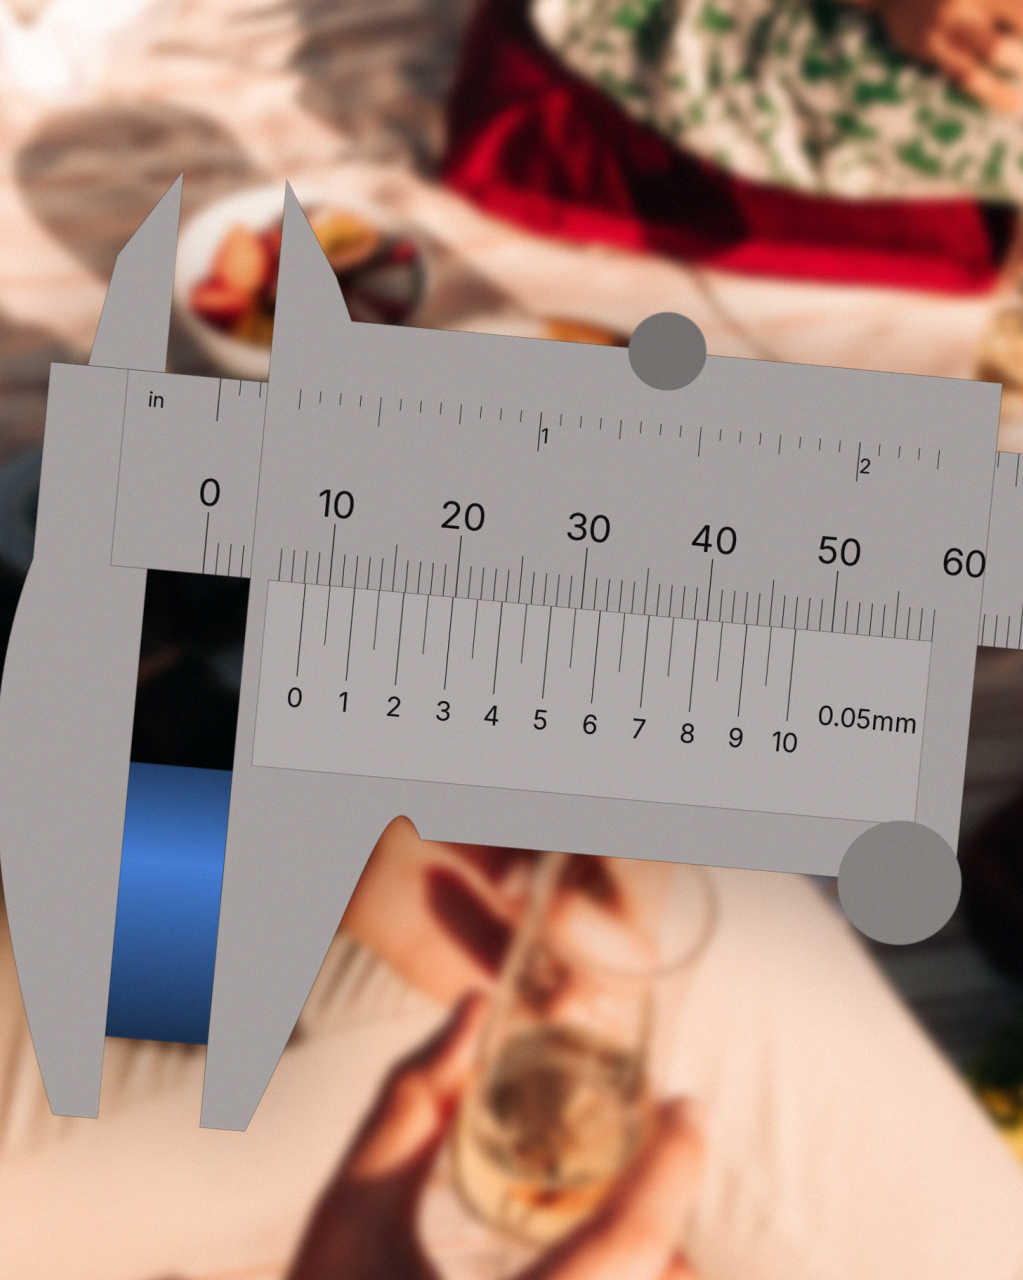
value=8.1 unit=mm
